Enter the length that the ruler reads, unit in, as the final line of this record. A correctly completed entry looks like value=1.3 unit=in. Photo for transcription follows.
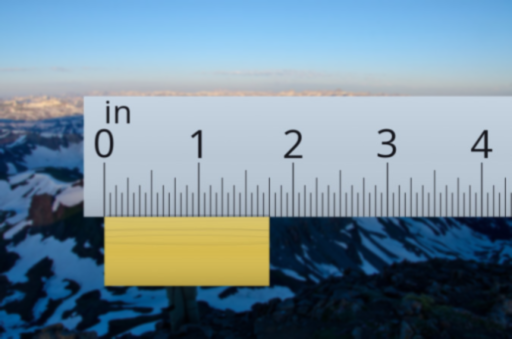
value=1.75 unit=in
